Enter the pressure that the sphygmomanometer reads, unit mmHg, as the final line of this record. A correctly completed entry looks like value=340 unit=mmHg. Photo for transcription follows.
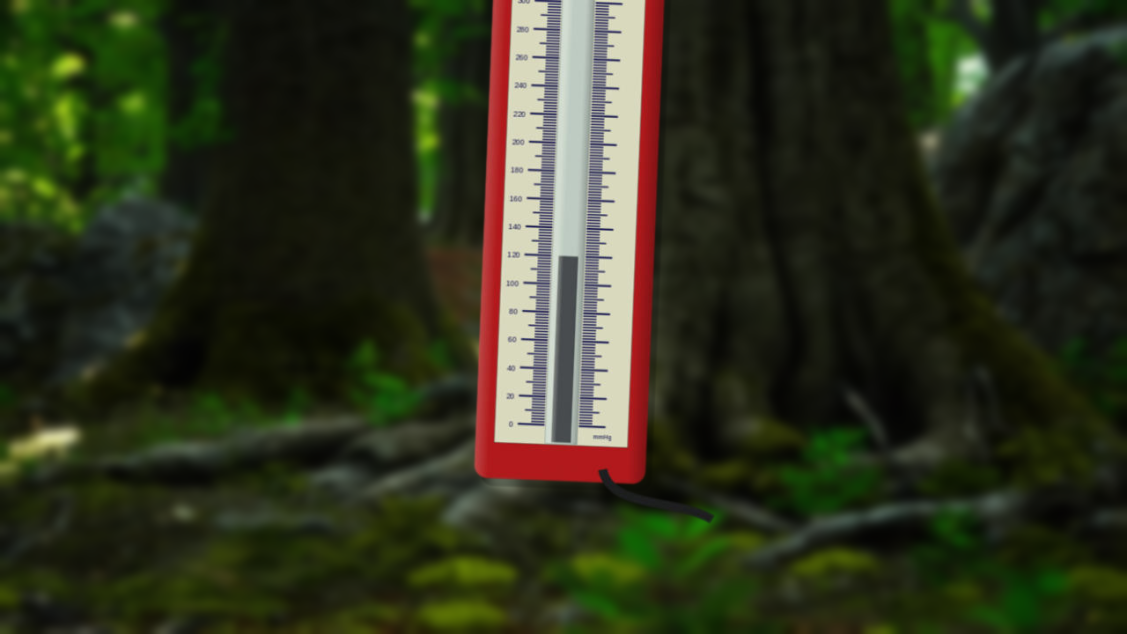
value=120 unit=mmHg
